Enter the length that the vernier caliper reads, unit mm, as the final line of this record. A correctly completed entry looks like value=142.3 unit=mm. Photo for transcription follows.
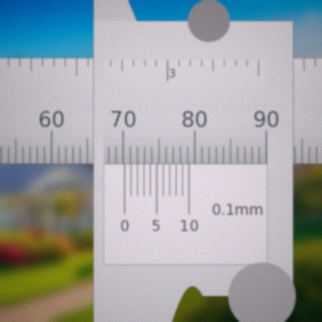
value=70.2 unit=mm
